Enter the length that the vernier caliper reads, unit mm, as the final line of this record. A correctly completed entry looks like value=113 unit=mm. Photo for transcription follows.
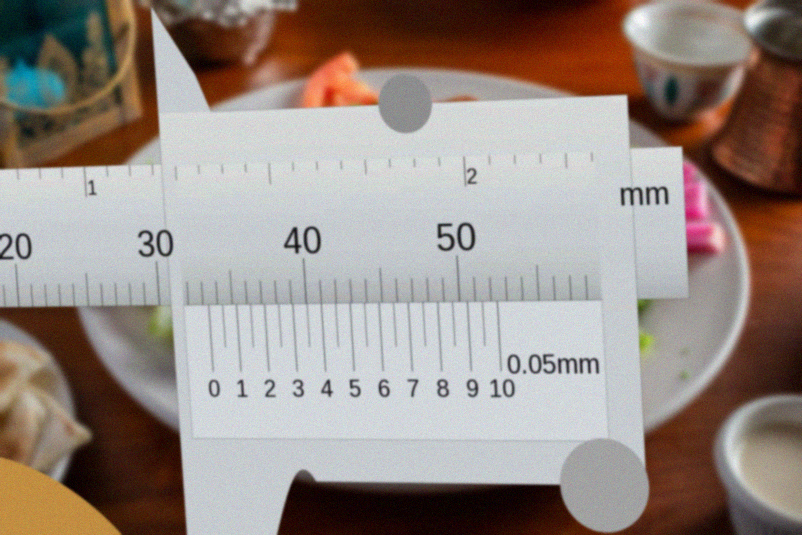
value=33.4 unit=mm
